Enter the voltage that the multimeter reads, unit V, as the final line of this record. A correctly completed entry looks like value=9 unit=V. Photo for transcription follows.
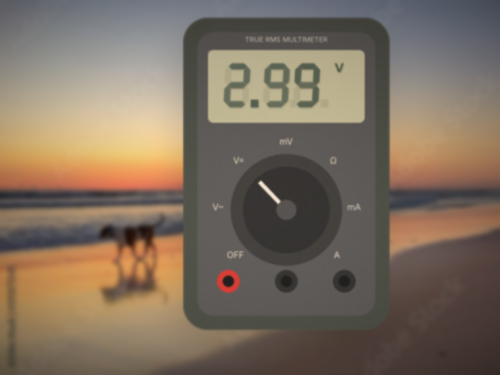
value=2.99 unit=V
